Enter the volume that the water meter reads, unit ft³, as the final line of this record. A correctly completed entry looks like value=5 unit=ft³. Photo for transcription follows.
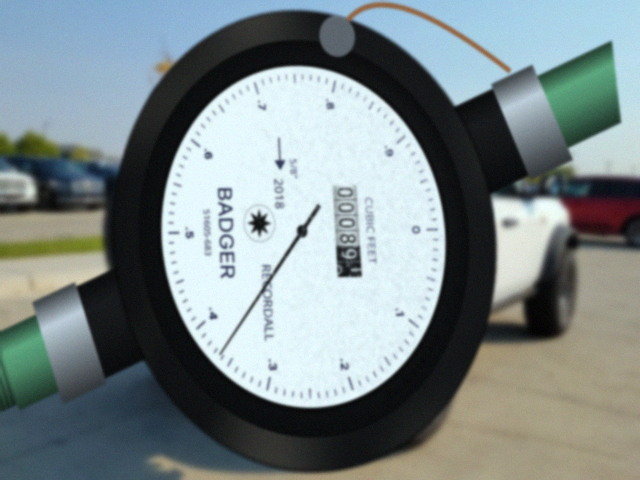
value=891.36 unit=ft³
